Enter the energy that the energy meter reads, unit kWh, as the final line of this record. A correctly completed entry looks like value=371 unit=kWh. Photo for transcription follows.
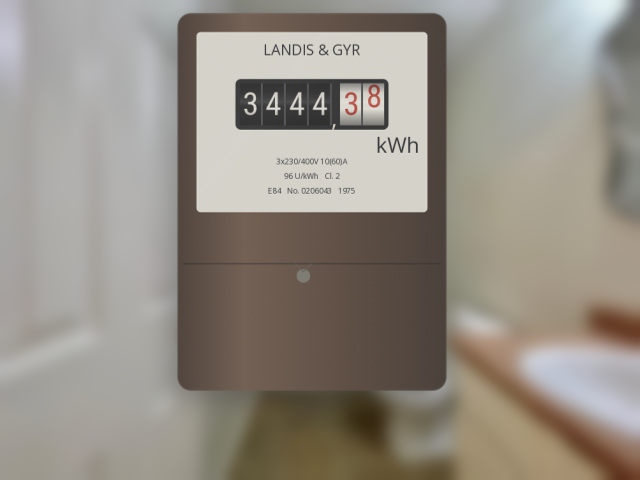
value=3444.38 unit=kWh
